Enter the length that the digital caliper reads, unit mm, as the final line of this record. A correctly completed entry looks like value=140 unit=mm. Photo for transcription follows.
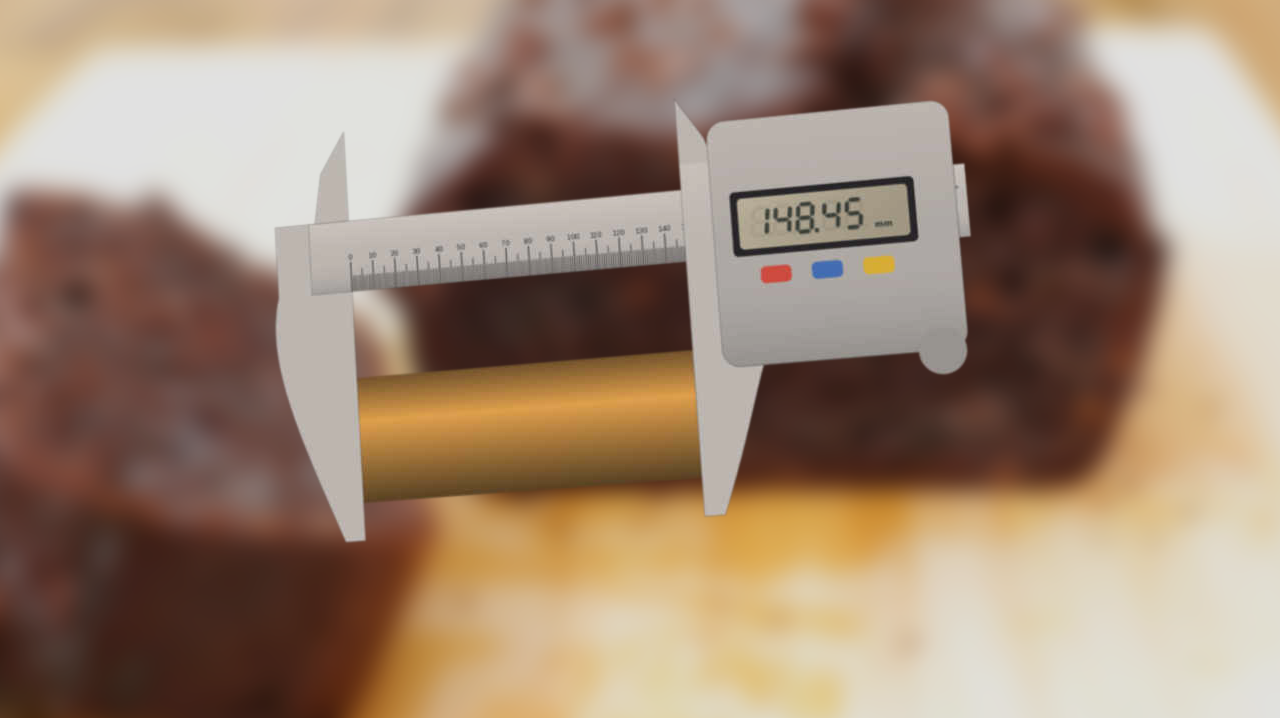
value=148.45 unit=mm
